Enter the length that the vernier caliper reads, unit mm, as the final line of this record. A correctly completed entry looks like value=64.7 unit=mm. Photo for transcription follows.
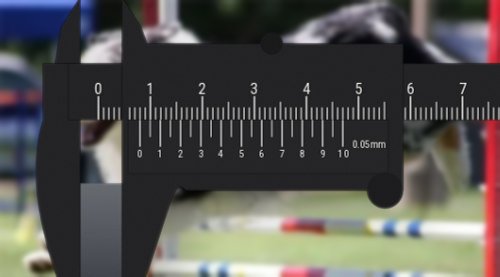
value=8.0 unit=mm
